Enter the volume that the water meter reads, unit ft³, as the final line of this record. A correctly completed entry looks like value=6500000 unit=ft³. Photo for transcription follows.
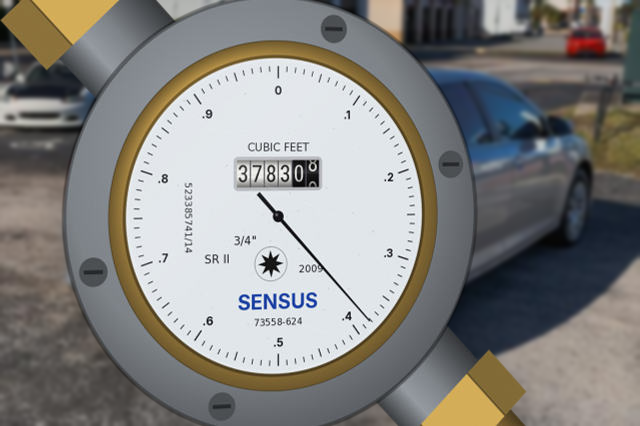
value=378308.38 unit=ft³
